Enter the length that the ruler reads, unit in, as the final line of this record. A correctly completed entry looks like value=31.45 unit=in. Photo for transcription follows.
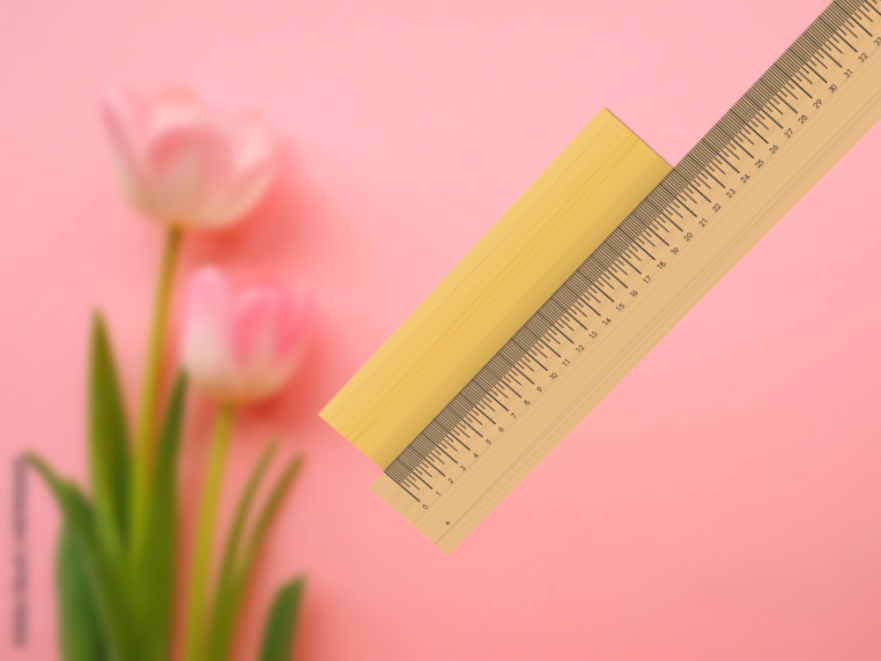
value=22 unit=in
